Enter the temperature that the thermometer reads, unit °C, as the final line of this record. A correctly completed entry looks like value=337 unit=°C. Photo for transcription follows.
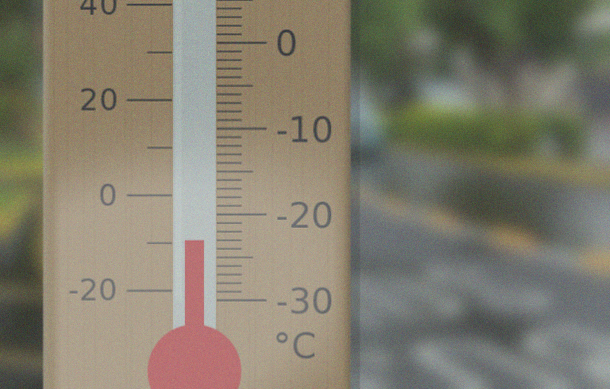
value=-23 unit=°C
